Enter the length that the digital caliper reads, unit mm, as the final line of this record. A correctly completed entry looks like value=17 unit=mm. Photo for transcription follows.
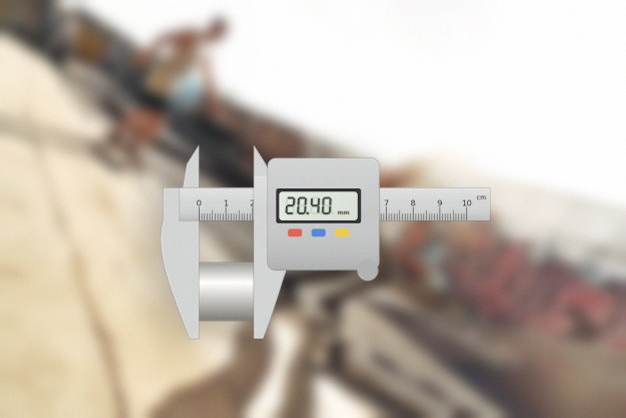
value=20.40 unit=mm
